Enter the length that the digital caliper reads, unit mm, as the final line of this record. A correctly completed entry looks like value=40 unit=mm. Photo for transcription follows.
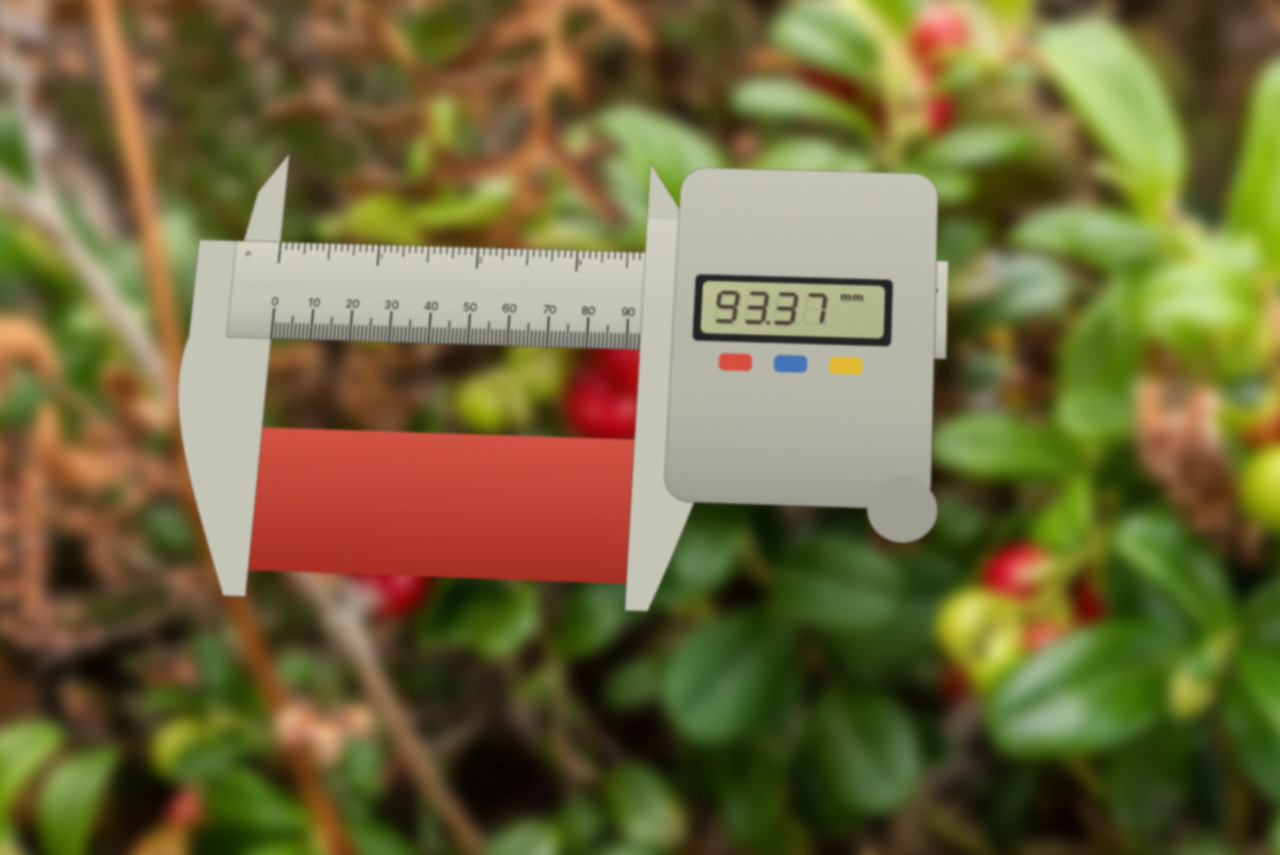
value=93.37 unit=mm
